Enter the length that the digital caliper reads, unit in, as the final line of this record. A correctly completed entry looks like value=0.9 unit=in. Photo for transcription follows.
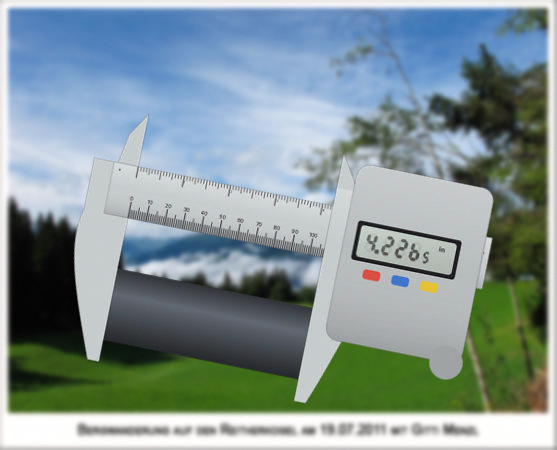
value=4.2265 unit=in
